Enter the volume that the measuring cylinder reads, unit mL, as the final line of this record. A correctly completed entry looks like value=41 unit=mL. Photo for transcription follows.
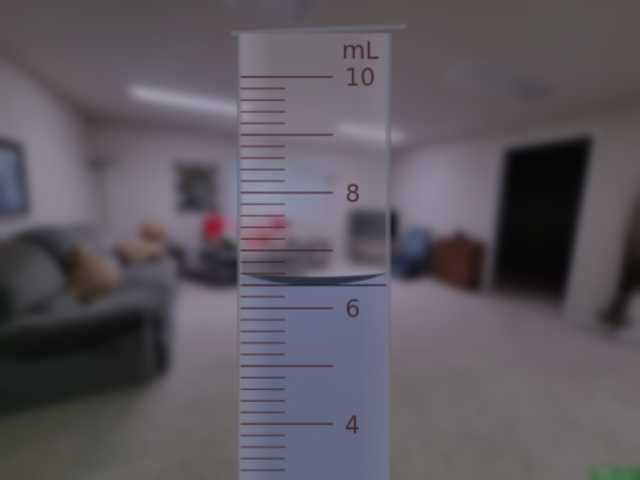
value=6.4 unit=mL
